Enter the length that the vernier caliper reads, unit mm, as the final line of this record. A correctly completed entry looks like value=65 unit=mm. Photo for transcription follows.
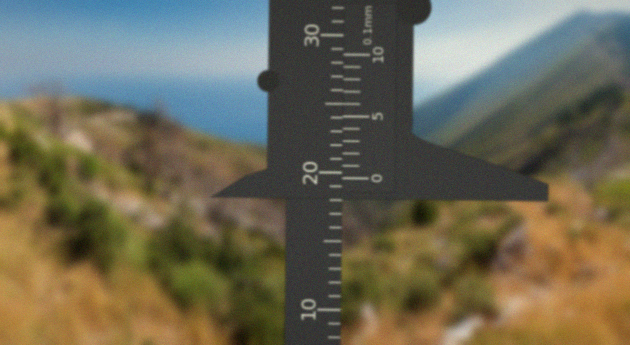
value=19.6 unit=mm
